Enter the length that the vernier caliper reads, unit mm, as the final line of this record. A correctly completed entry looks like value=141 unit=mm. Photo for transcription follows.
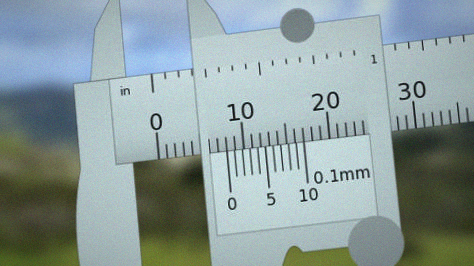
value=8.0 unit=mm
